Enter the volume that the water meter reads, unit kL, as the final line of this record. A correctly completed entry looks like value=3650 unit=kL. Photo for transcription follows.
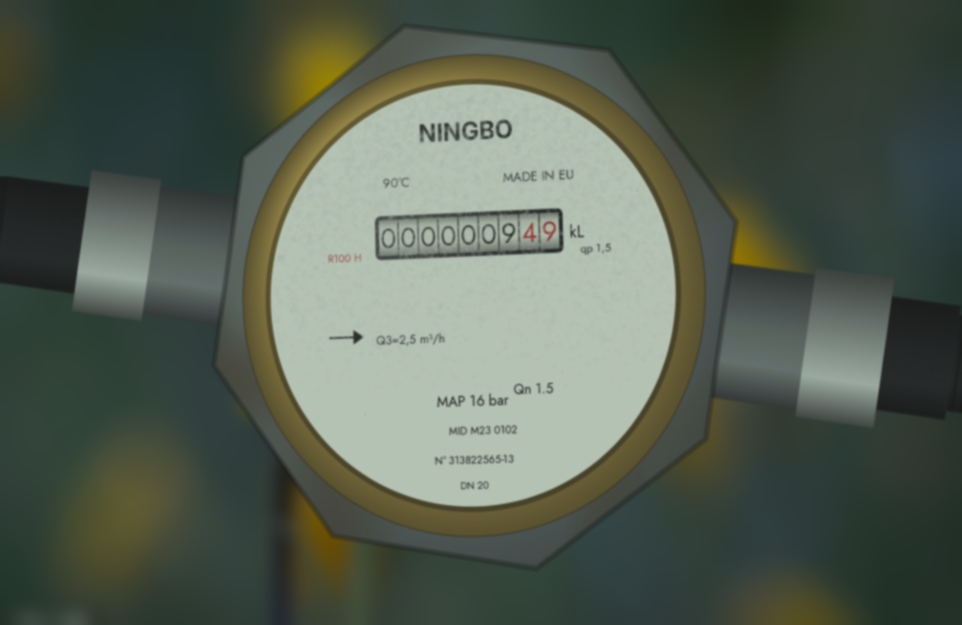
value=9.49 unit=kL
